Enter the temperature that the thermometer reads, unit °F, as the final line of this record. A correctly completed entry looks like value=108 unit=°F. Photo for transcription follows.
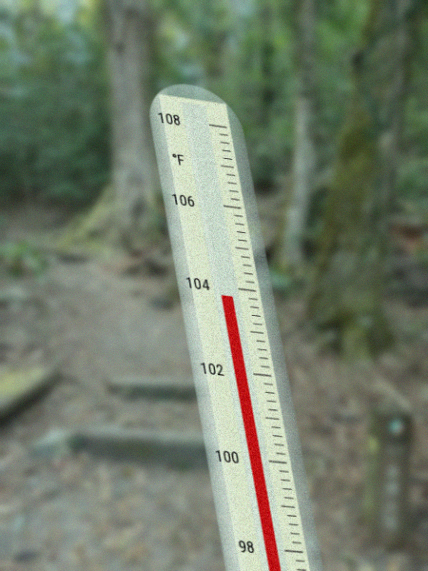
value=103.8 unit=°F
